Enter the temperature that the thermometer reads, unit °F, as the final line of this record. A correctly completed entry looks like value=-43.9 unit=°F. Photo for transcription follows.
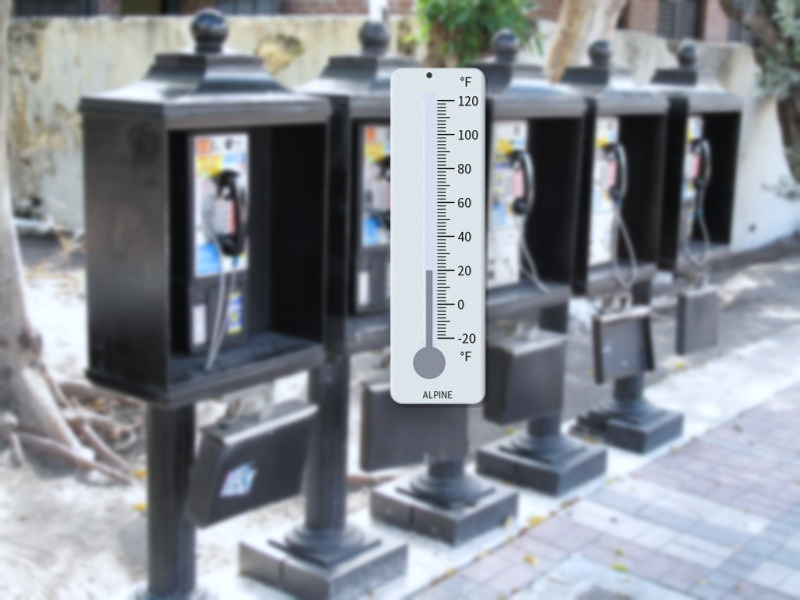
value=20 unit=°F
